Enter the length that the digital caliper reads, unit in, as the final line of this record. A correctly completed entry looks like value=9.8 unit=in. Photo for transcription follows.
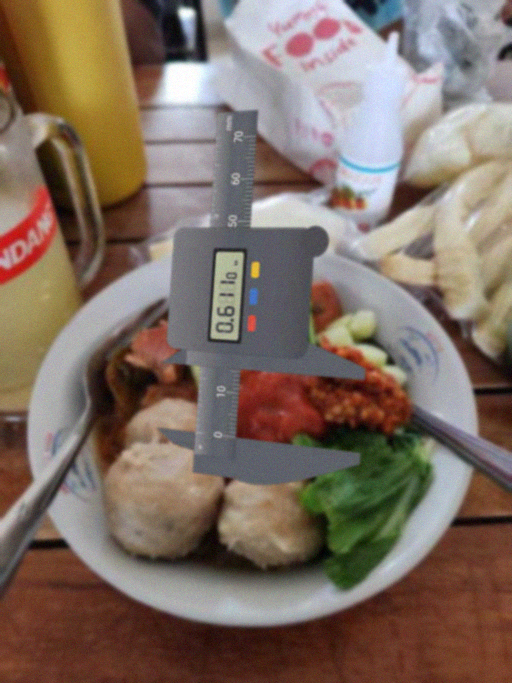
value=0.6110 unit=in
